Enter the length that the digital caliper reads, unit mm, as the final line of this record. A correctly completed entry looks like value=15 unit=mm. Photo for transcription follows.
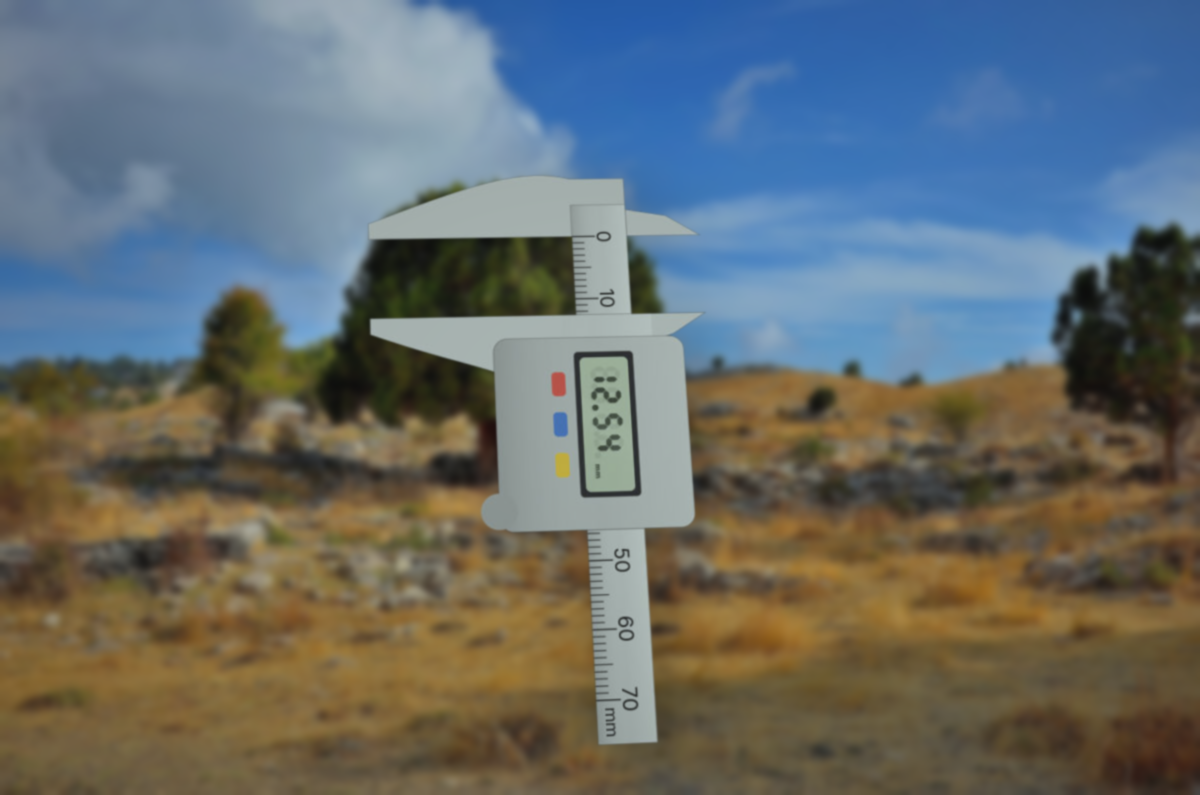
value=12.54 unit=mm
